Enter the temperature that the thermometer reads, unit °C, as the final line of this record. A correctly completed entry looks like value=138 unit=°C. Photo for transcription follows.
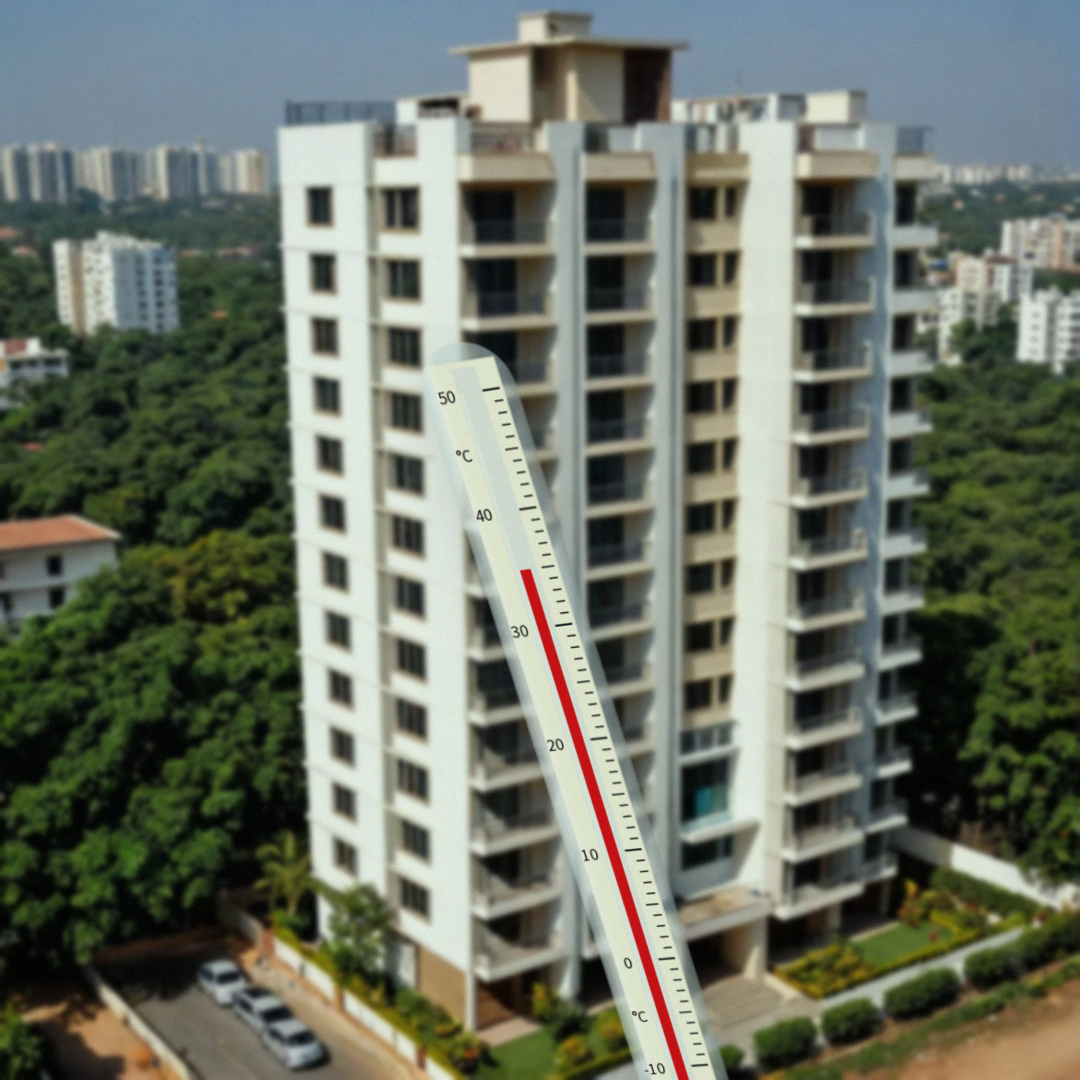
value=35 unit=°C
